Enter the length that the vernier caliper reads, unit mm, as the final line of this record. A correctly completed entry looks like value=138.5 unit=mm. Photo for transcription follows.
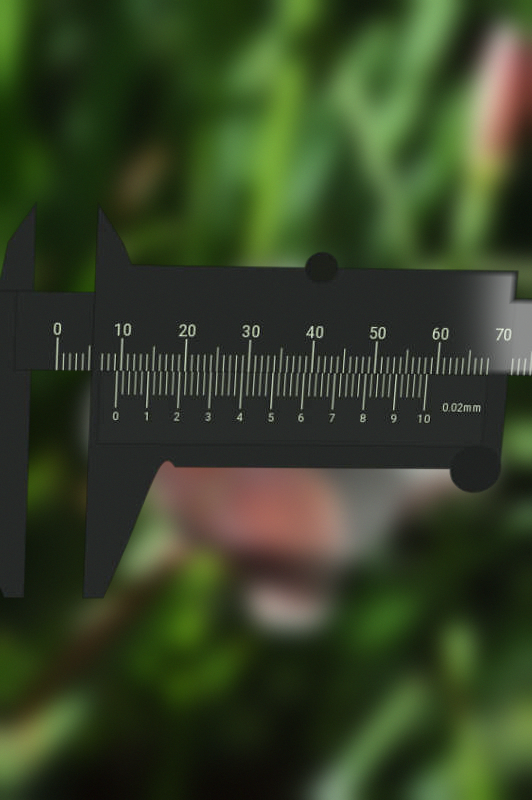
value=9.4 unit=mm
